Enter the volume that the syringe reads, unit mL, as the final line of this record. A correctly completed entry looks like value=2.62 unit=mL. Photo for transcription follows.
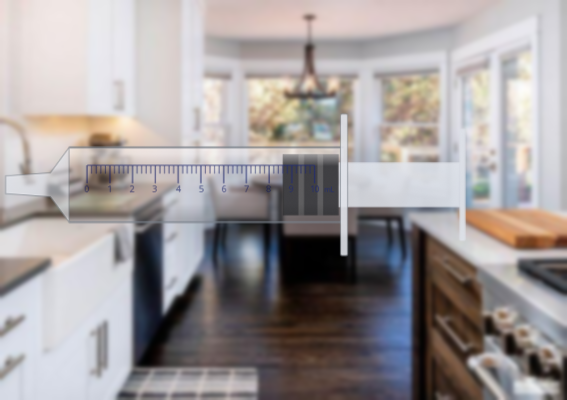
value=8.6 unit=mL
